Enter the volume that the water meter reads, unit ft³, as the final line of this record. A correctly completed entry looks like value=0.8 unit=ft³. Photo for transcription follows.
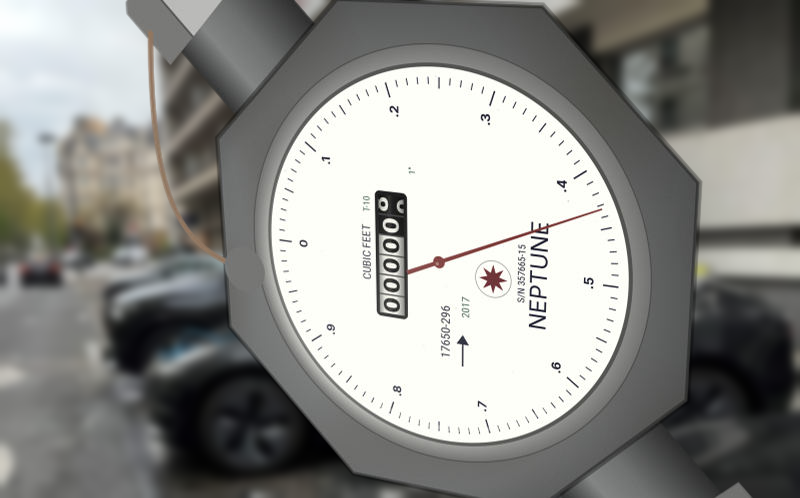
value=8.43 unit=ft³
